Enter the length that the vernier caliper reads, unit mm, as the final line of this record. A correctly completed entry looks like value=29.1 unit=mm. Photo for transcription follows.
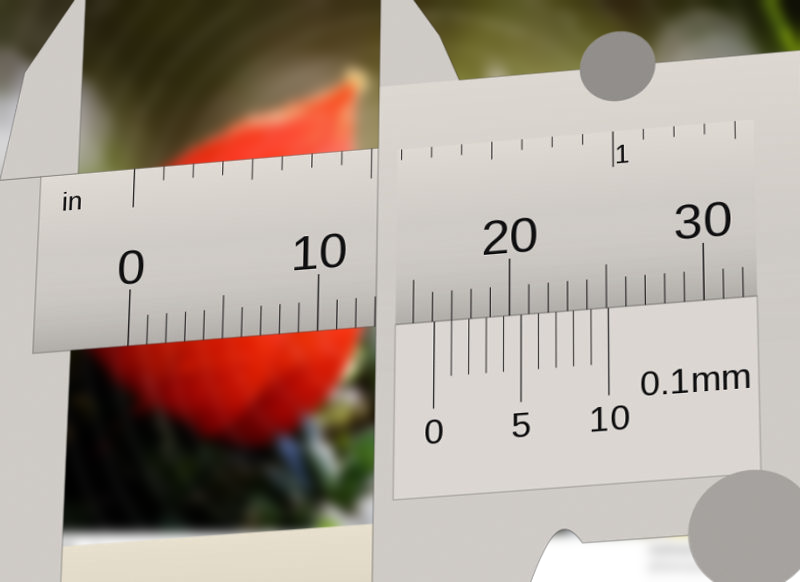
value=16.1 unit=mm
